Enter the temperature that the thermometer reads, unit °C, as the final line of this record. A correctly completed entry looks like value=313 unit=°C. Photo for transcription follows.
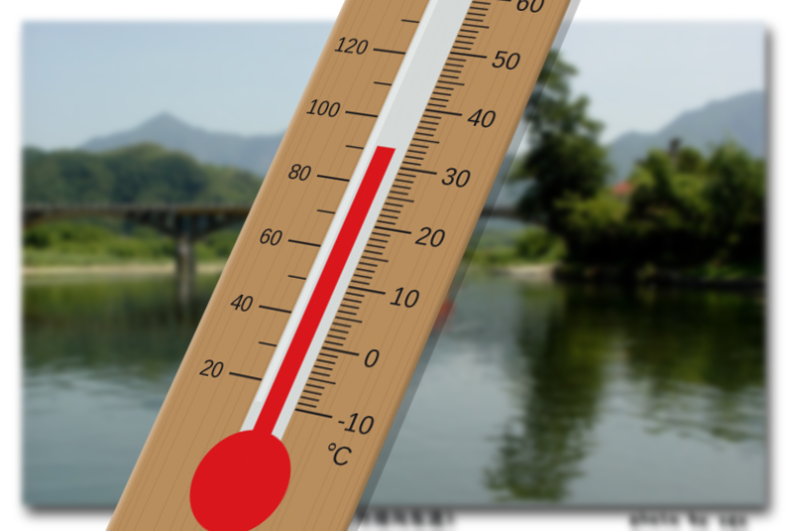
value=33 unit=°C
